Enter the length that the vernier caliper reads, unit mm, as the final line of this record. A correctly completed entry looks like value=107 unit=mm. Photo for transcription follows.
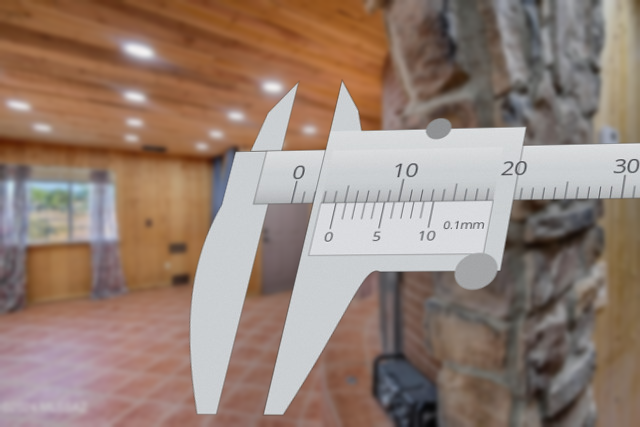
value=4.2 unit=mm
